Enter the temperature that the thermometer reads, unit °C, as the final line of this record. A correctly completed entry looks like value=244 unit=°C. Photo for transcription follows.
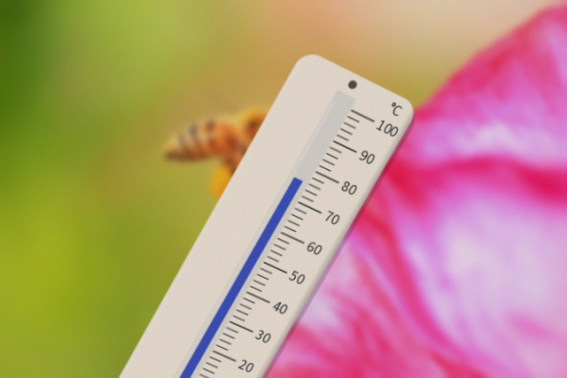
value=76 unit=°C
